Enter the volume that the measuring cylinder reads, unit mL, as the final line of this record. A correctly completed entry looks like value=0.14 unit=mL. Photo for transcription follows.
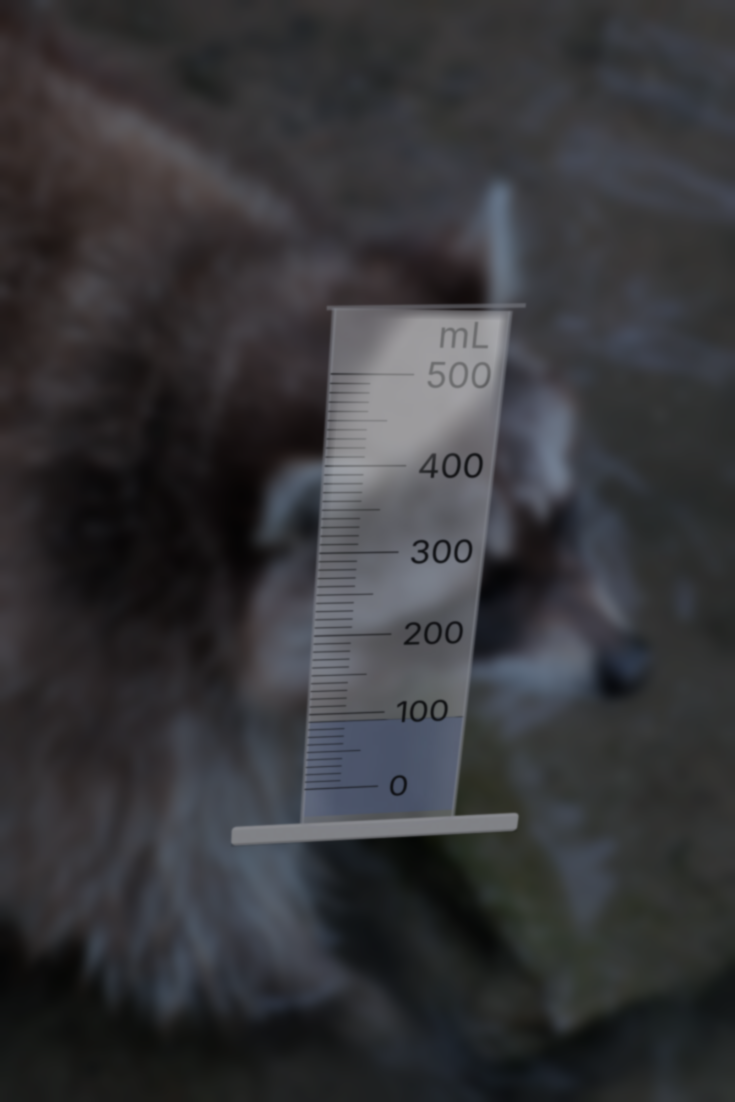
value=90 unit=mL
